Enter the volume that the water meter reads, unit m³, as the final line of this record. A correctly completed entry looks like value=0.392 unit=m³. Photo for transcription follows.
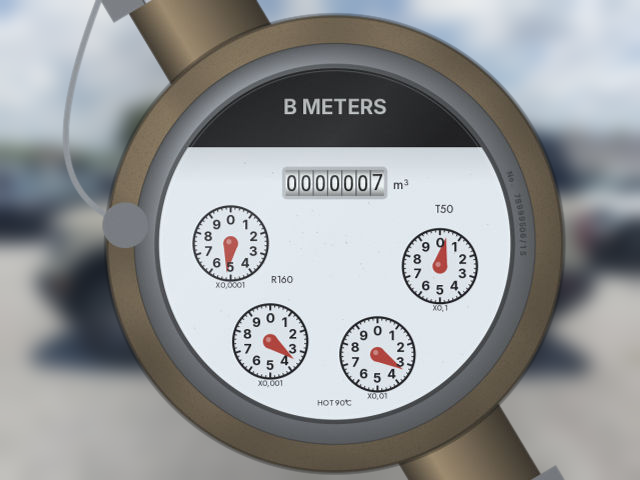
value=7.0335 unit=m³
